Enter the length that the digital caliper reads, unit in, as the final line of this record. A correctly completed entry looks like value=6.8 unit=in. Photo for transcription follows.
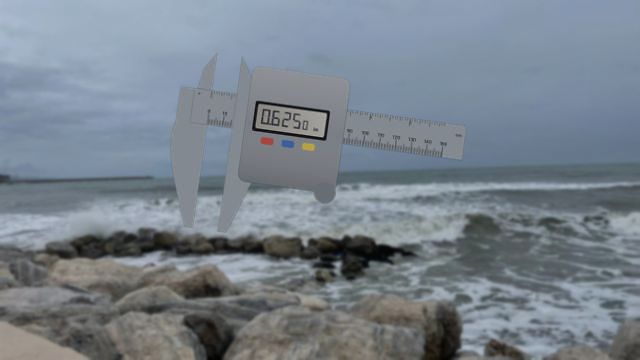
value=0.6250 unit=in
